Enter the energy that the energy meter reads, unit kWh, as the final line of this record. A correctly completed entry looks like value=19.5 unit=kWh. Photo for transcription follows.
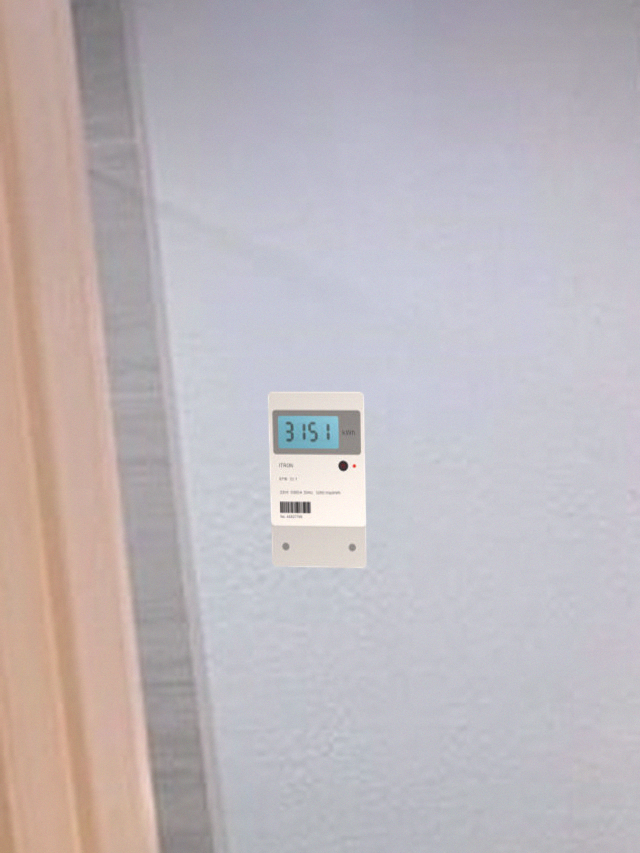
value=3151 unit=kWh
